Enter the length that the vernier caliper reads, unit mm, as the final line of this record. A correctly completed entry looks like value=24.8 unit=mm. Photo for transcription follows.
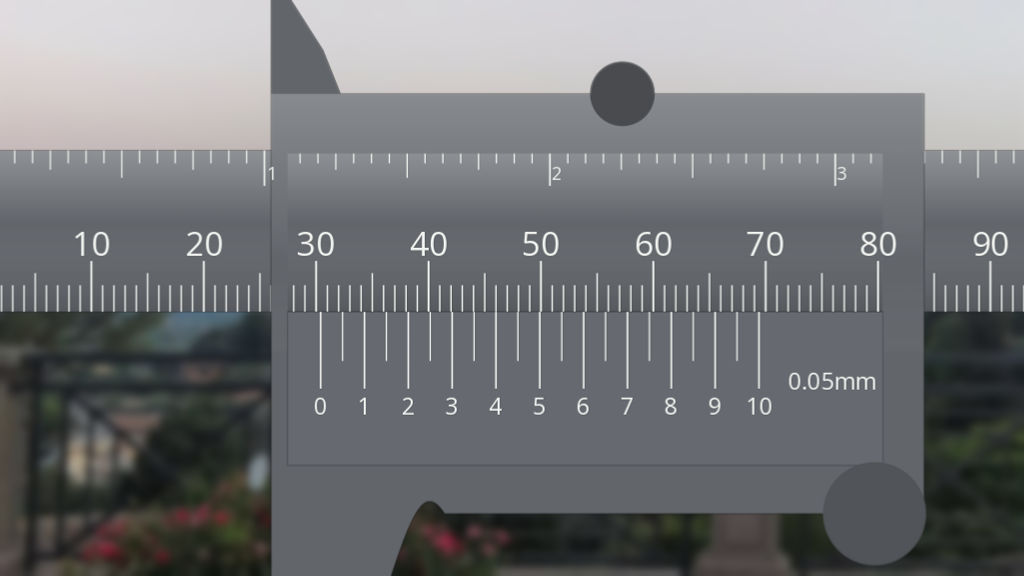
value=30.4 unit=mm
